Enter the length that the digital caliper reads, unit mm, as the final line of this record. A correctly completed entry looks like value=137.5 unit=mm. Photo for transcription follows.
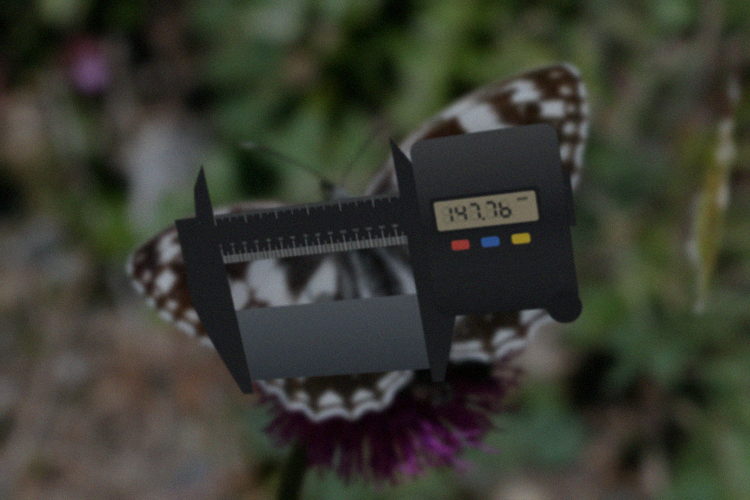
value=147.76 unit=mm
